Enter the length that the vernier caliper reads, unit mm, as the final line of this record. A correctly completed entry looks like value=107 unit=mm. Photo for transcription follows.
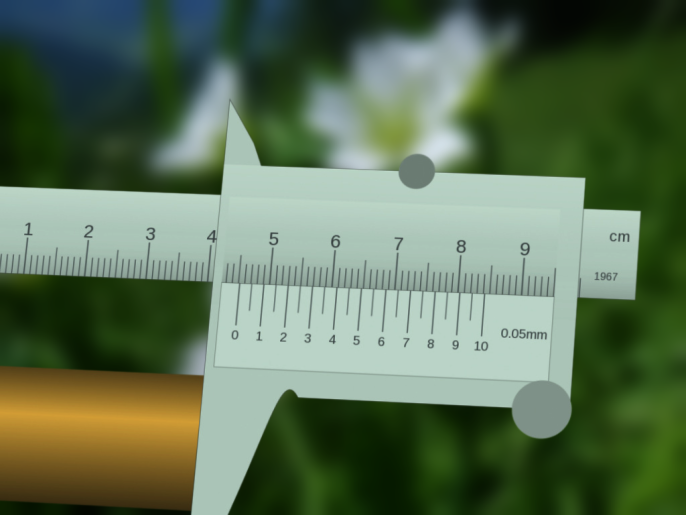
value=45.2 unit=mm
